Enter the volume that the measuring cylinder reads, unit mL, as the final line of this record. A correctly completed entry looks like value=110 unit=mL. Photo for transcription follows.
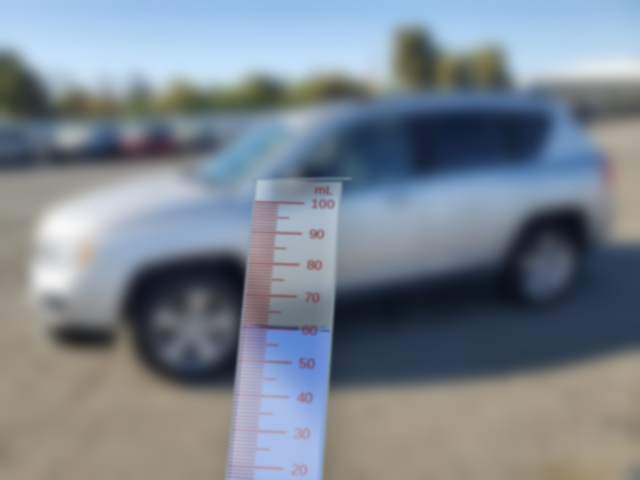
value=60 unit=mL
